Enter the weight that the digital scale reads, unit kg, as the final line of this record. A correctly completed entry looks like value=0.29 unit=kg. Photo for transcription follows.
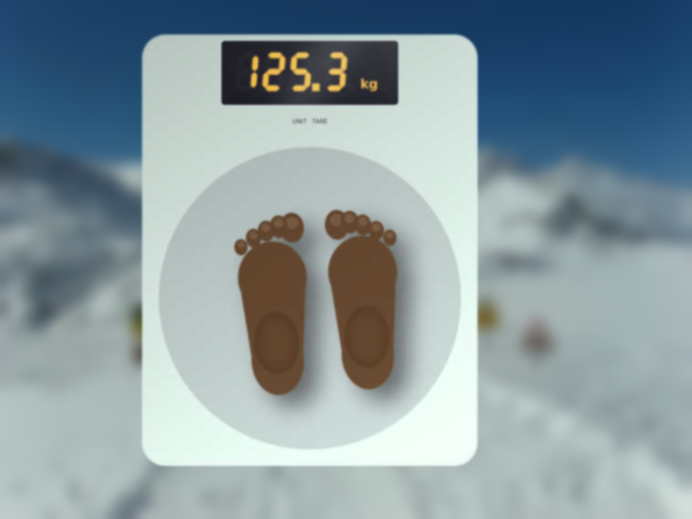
value=125.3 unit=kg
